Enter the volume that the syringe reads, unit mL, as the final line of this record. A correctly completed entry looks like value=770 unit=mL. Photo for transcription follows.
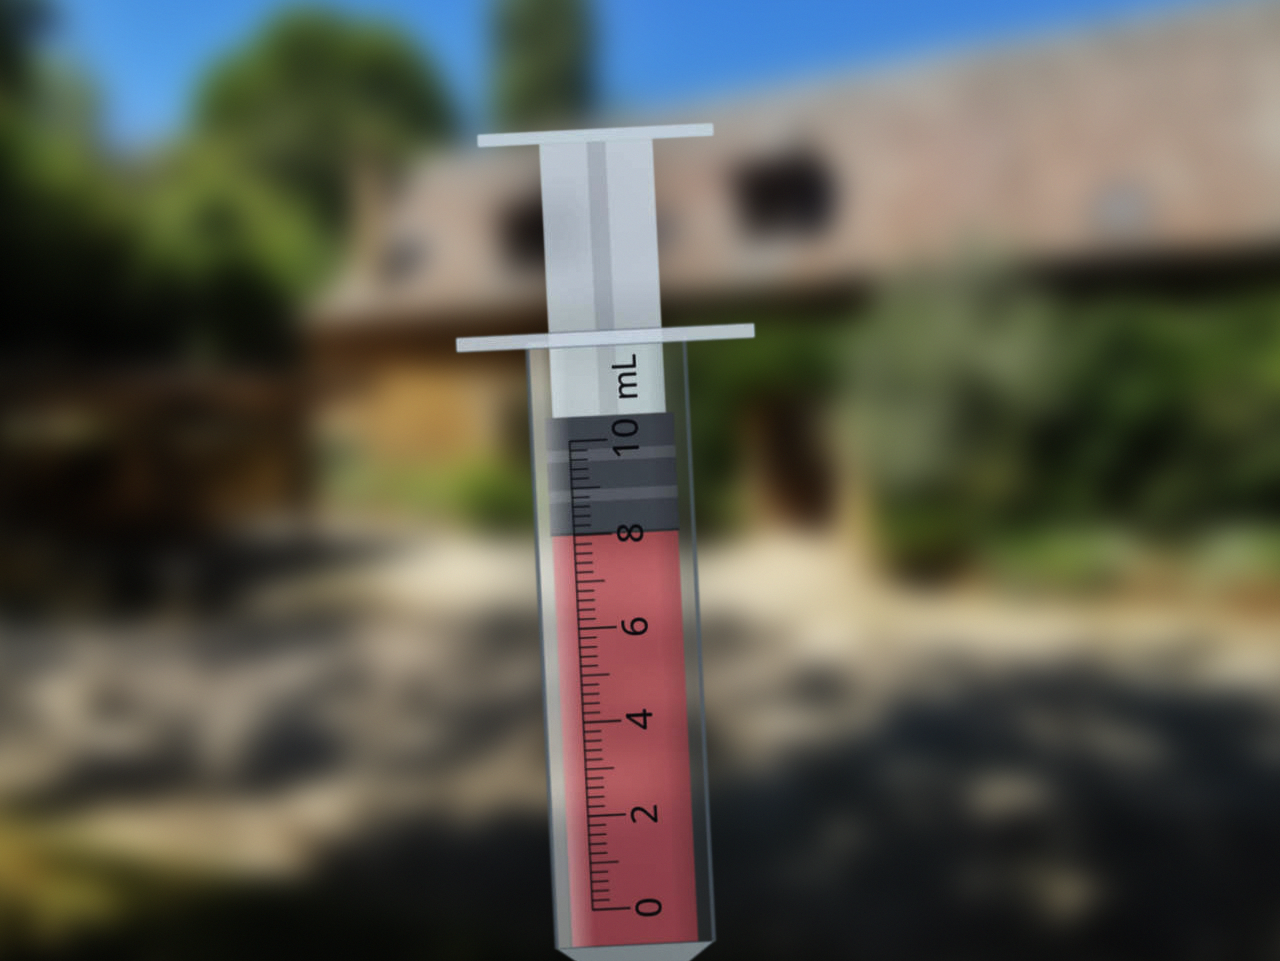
value=8 unit=mL
